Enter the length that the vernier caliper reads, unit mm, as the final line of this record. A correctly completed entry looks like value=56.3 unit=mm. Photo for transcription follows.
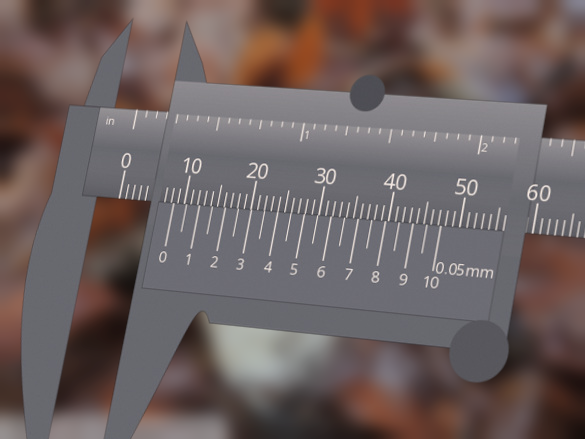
value=8.4 unit=mm
